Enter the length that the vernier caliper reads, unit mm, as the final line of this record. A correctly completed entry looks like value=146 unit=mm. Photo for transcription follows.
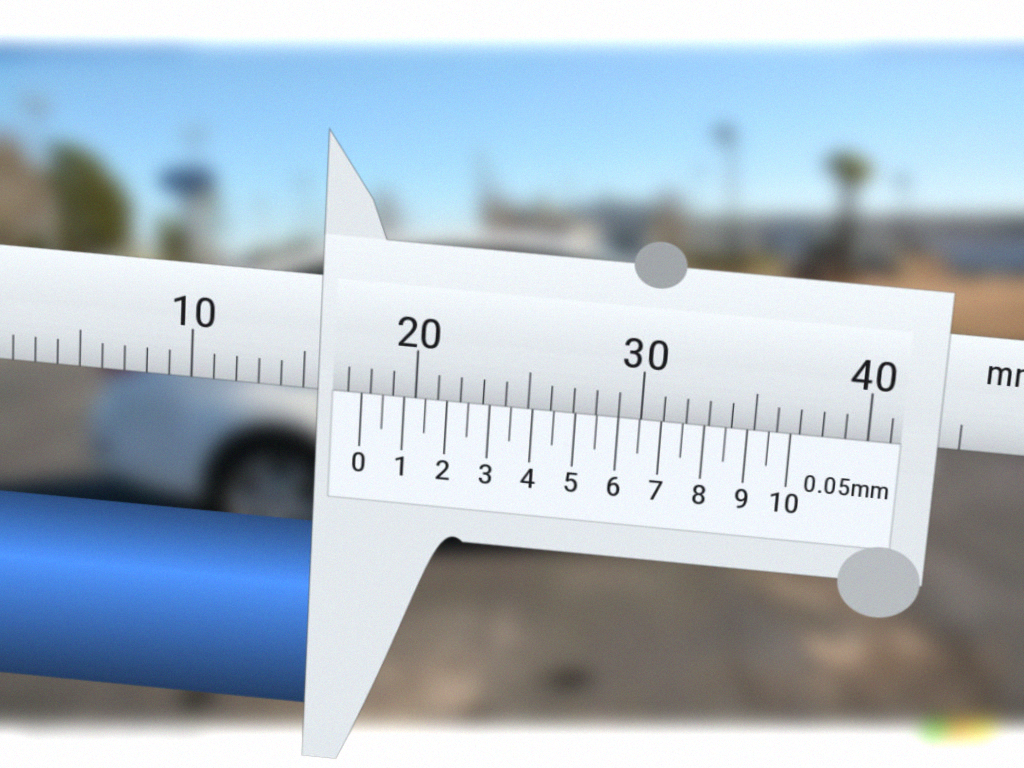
value=17.6 unit=mm
